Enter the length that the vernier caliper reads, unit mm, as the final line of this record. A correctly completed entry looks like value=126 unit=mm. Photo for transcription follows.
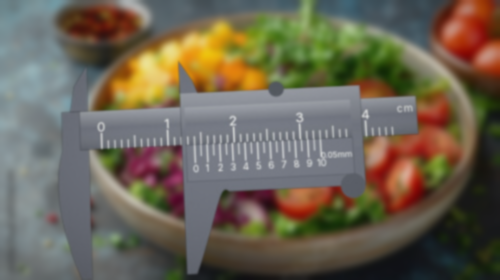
value=14.0 unit=mm
